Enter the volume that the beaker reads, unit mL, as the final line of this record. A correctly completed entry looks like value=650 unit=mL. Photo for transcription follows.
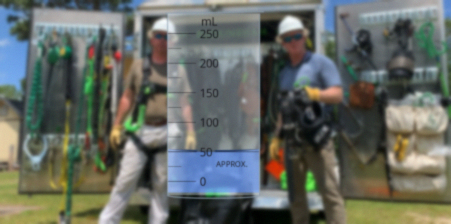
value=50 unit=mL
